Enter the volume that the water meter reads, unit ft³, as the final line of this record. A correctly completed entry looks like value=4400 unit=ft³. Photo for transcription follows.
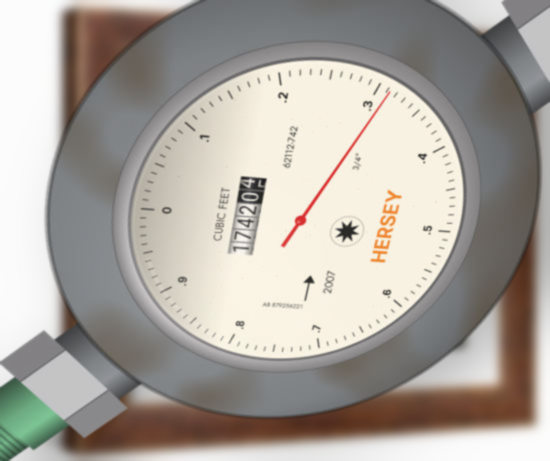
value=174204.31 unit=ft³
